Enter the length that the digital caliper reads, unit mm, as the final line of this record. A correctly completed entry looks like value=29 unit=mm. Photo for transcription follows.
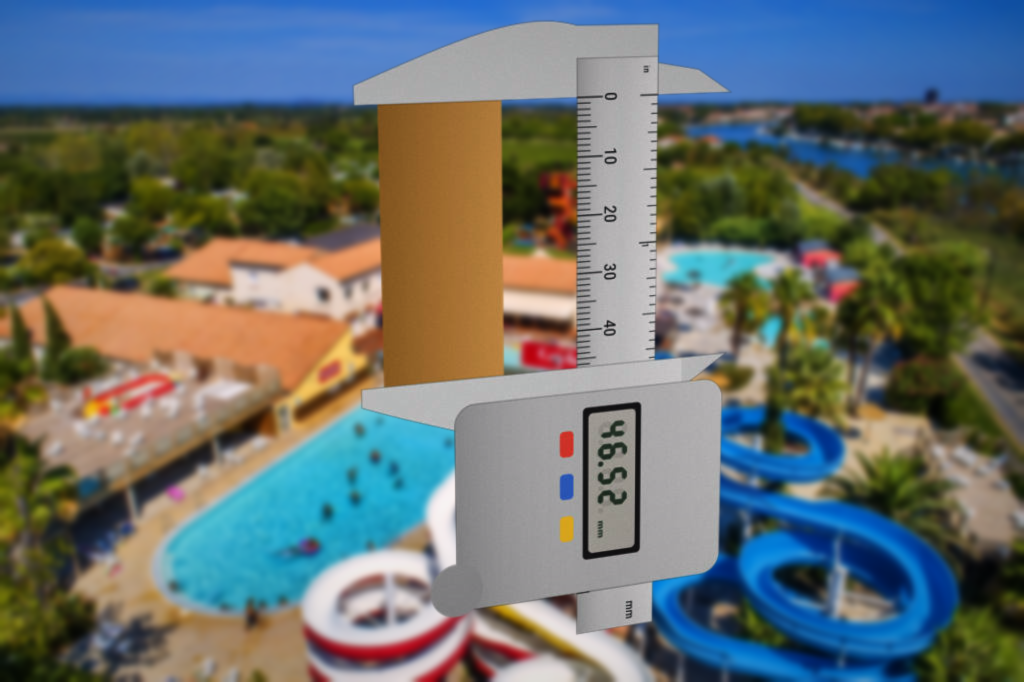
value=46.52 unit=mm
